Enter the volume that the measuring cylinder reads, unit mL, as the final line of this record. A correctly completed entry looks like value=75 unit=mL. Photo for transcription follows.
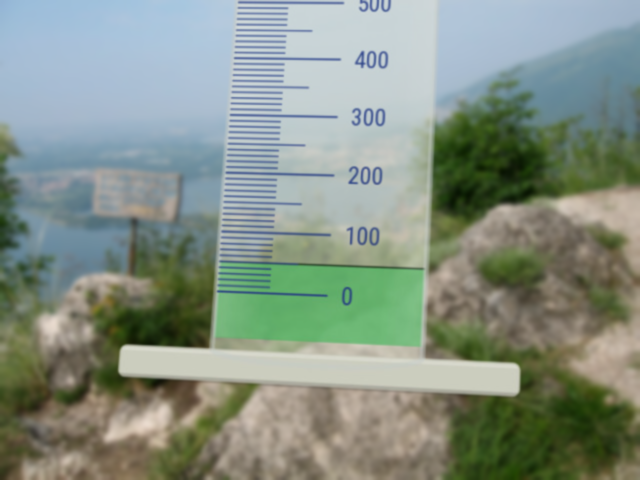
value=50 unit=mL
